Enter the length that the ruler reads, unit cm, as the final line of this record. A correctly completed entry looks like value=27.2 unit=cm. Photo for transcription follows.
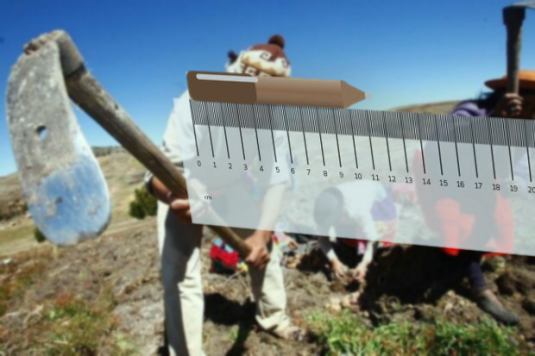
value=11.5 unit=cm
